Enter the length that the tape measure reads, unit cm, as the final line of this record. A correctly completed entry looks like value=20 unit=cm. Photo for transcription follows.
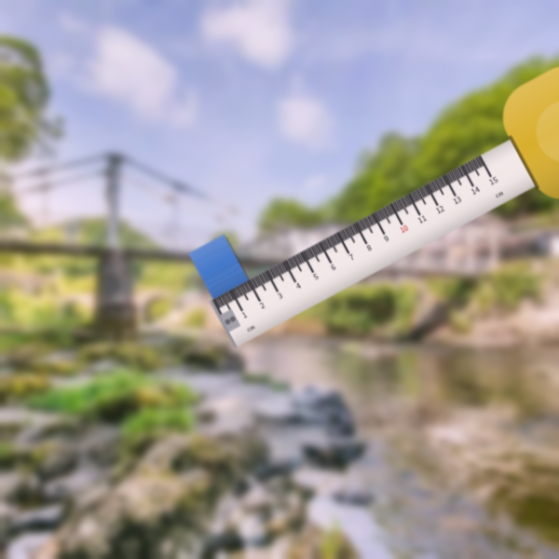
value=2 unit=cm
